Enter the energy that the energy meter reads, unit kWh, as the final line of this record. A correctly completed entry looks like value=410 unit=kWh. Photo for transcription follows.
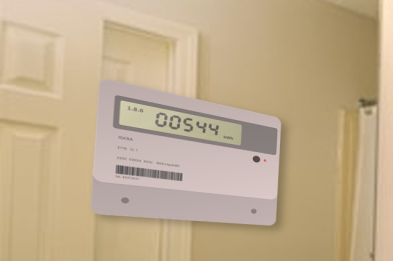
value=544 unit=kWh
